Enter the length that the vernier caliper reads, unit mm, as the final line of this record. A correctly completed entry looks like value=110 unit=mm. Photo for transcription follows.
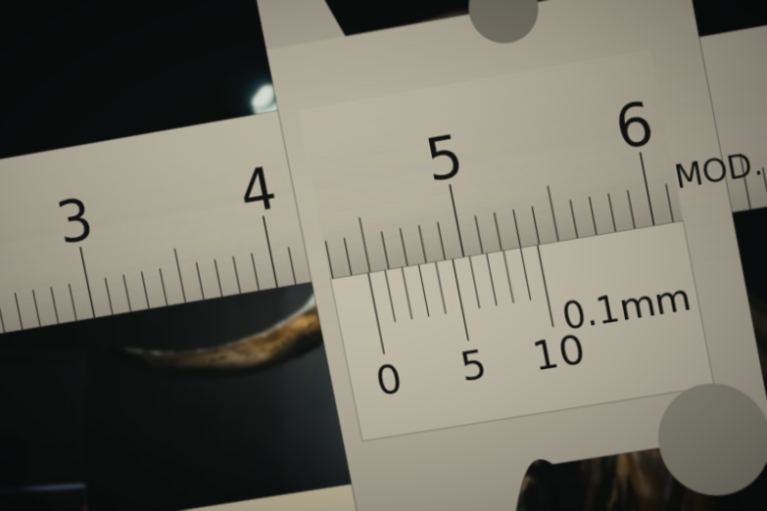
value=44.9 unit=mm
